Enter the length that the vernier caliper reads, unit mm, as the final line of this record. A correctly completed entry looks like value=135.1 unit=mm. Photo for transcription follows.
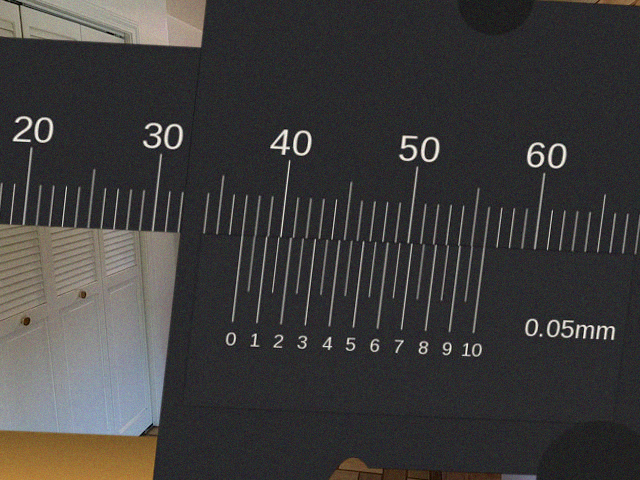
value=37.0 unit=mm
